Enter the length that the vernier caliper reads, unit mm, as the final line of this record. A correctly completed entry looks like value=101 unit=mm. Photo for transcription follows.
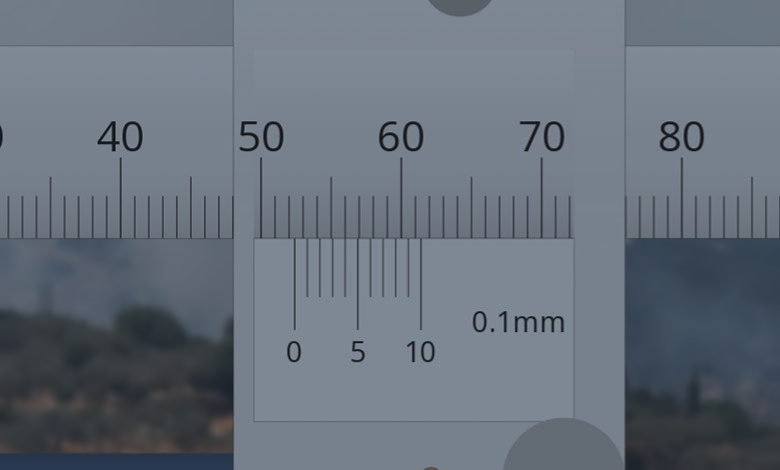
value=52.4 unit=mm
